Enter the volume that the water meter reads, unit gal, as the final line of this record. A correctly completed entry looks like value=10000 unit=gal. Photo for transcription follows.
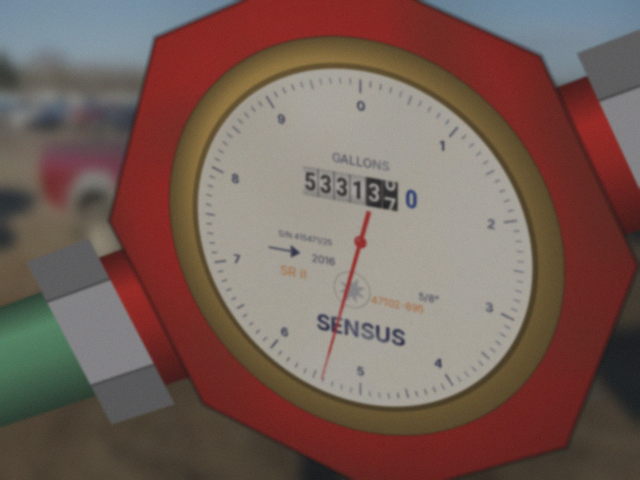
value=5331365.4 unit=gal
